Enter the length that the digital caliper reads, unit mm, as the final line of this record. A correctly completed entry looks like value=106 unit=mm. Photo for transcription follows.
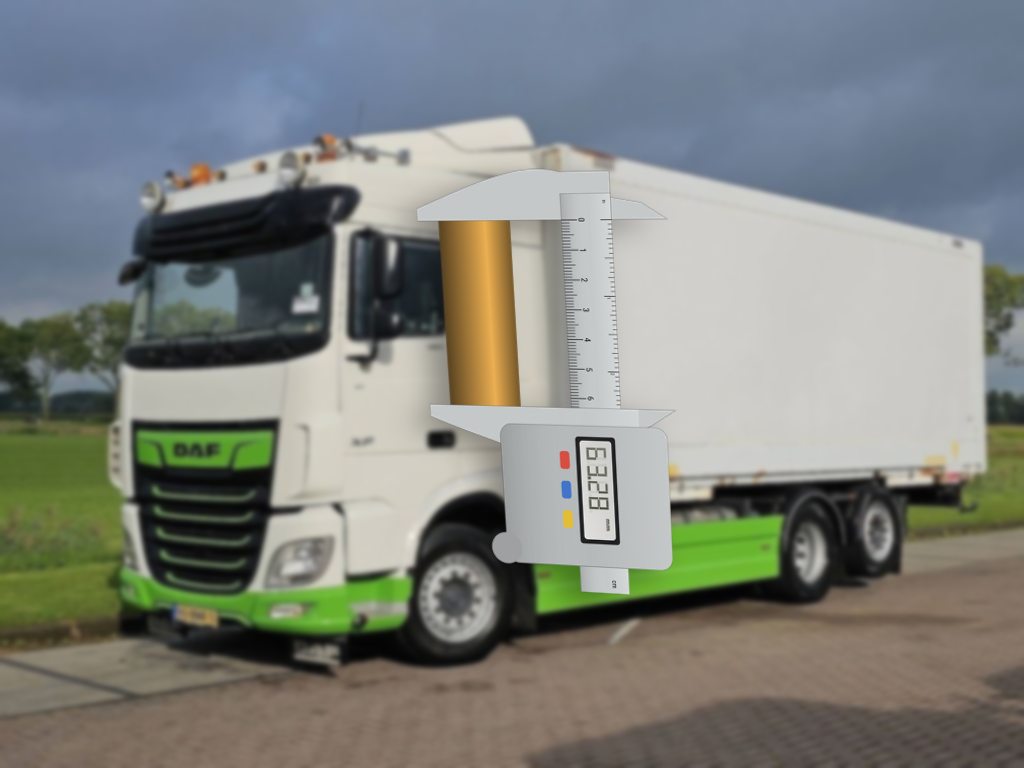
value=63.28 unit=mm
